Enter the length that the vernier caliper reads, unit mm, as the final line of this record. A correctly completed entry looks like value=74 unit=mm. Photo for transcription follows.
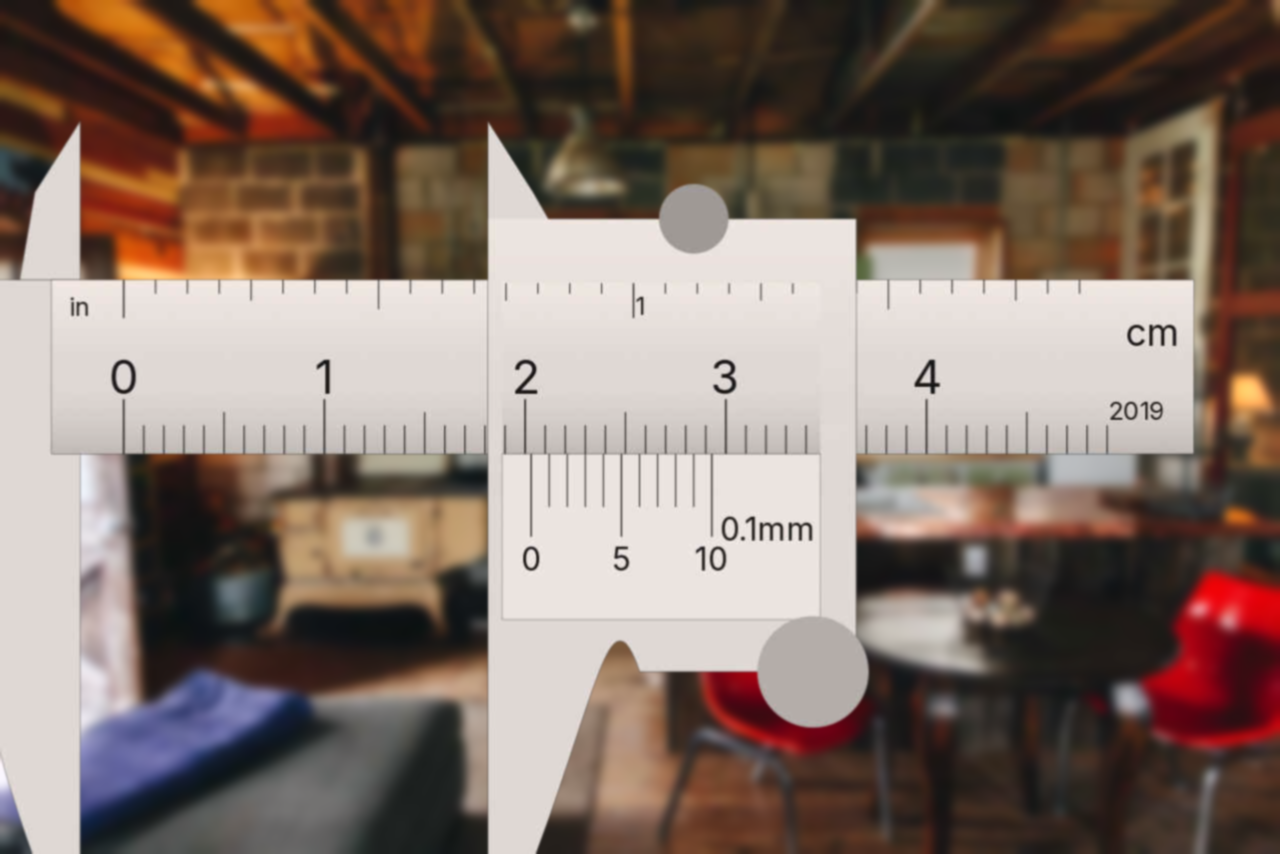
value=20.3 unit=mm
